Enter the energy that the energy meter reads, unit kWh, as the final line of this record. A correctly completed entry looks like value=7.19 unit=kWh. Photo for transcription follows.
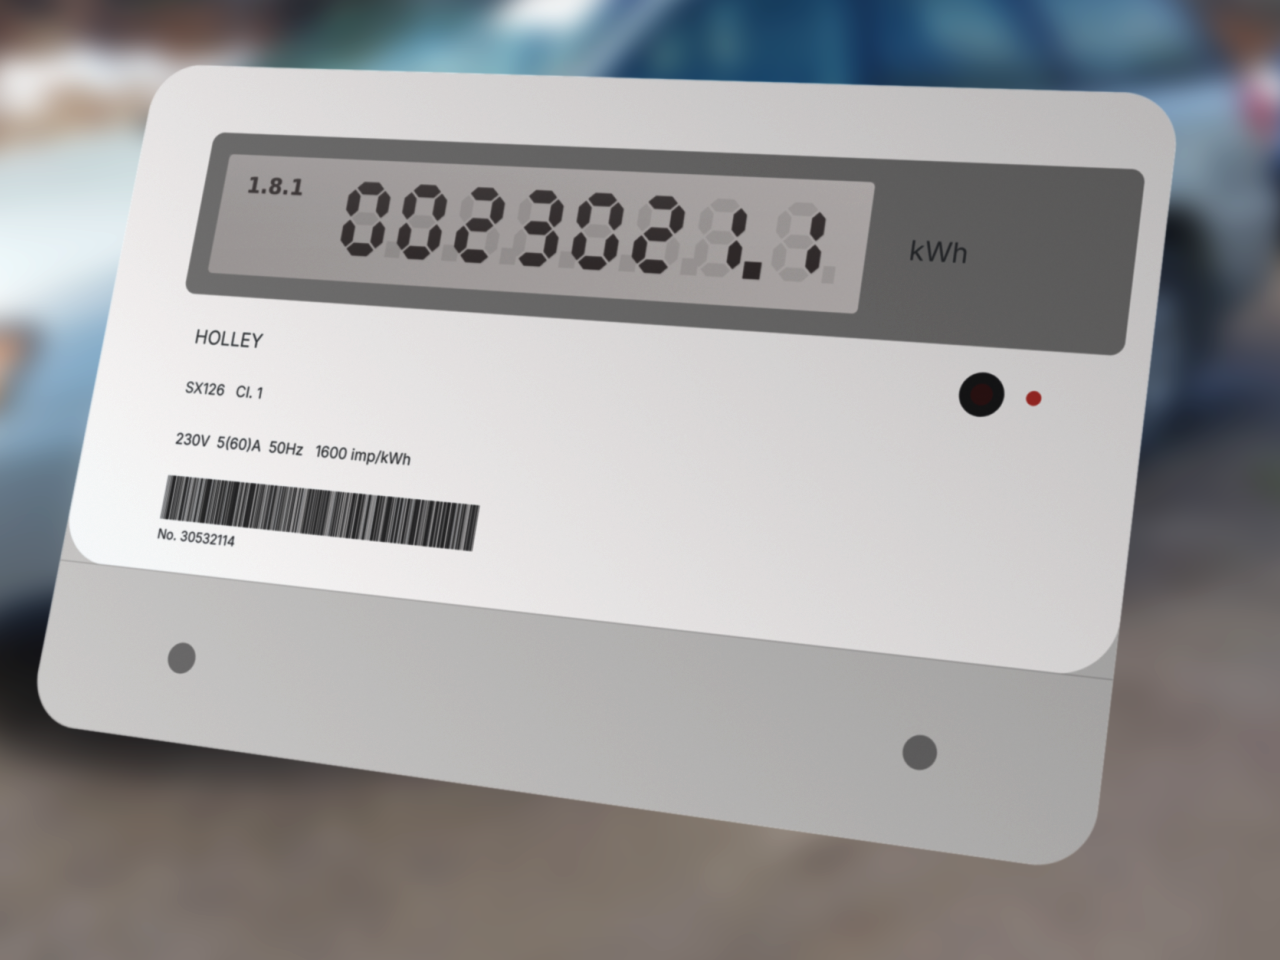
value=23021.1 unit=kWh
